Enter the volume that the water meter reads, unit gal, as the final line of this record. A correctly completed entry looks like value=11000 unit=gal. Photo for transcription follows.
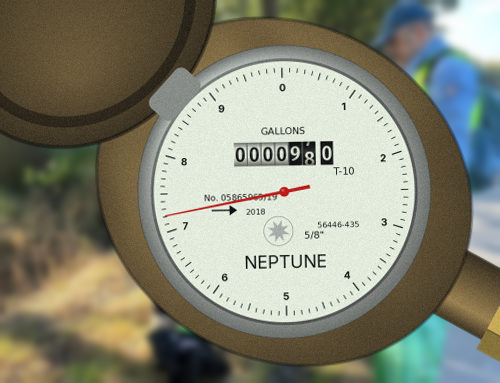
value=977.2 unit=gal
